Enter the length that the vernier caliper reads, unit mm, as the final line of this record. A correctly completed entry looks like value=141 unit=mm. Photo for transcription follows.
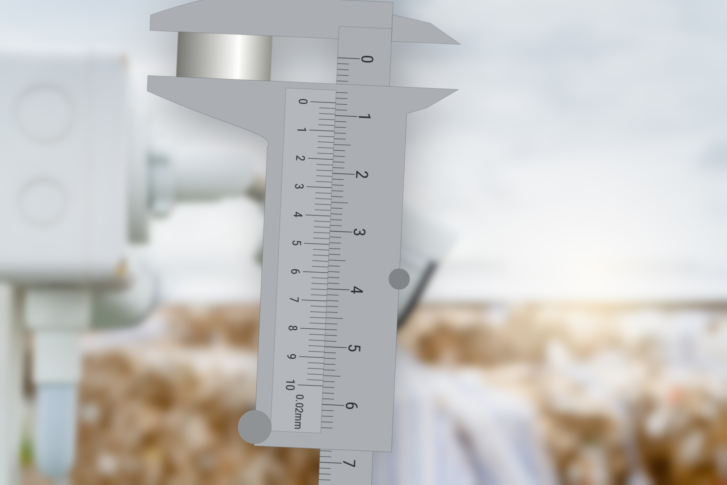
value=7.8 unit=mm
